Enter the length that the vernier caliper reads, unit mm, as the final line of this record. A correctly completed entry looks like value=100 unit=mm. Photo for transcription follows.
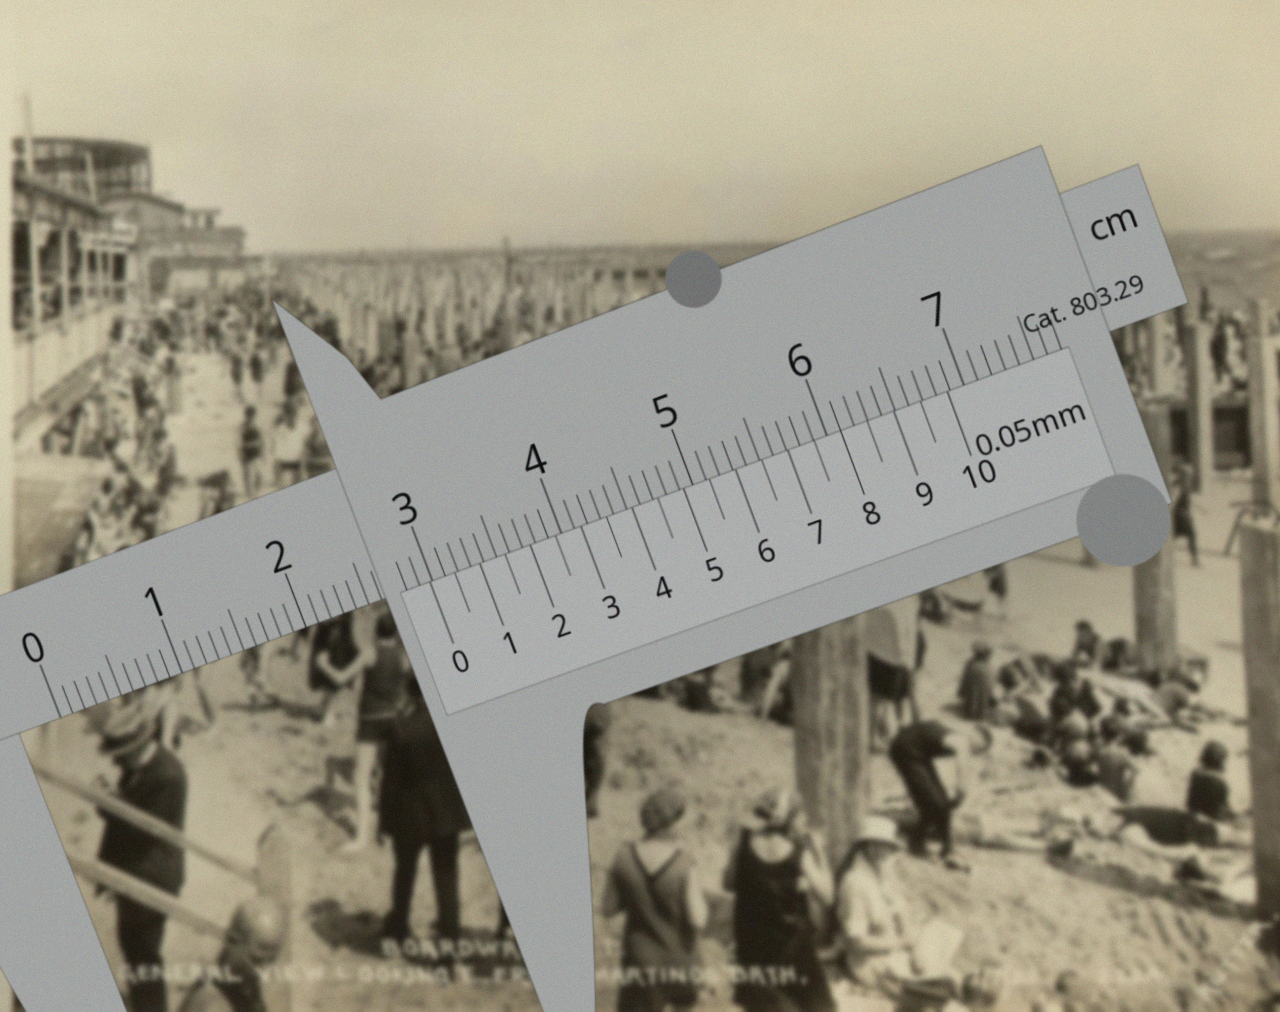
value=29.8 unit=mm
